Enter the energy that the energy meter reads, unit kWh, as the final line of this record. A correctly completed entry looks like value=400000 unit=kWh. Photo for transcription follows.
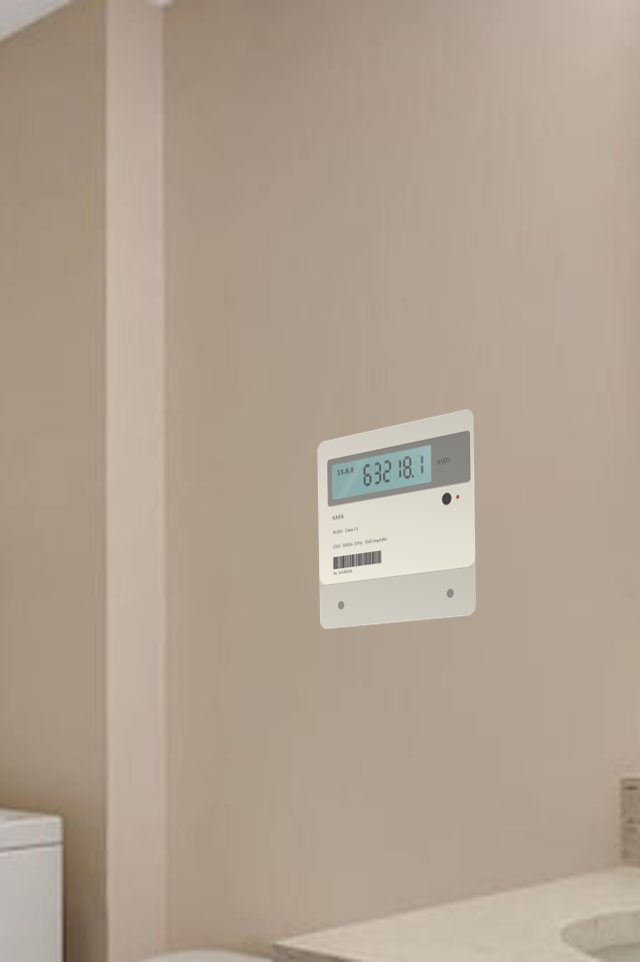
value=63218.1 unit=kWh
